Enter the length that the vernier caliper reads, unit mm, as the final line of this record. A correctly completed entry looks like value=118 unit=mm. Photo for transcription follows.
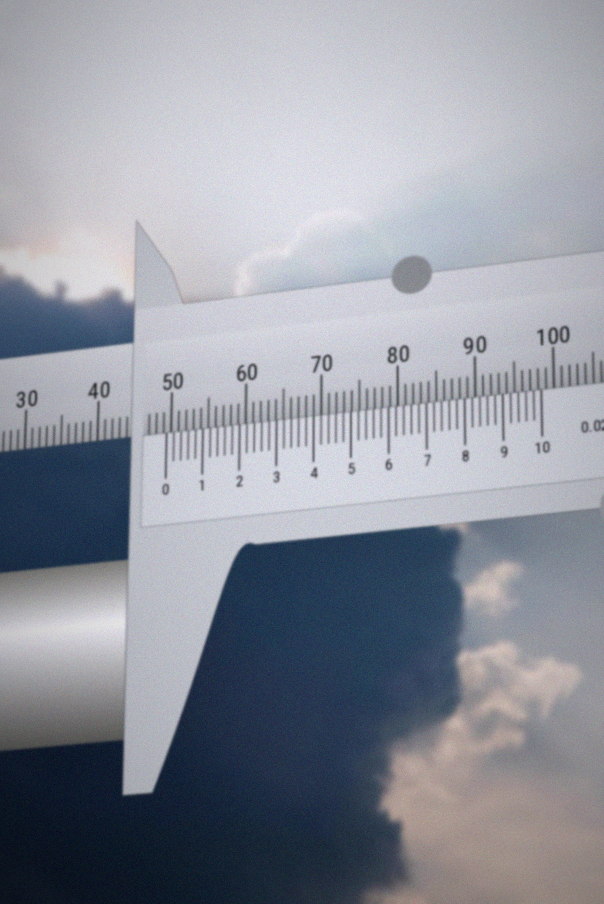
value=49.4 unit=mm
